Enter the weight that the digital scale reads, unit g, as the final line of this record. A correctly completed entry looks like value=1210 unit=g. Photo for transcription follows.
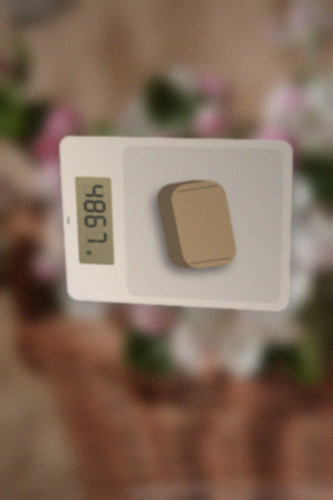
value=4867 unit=g
